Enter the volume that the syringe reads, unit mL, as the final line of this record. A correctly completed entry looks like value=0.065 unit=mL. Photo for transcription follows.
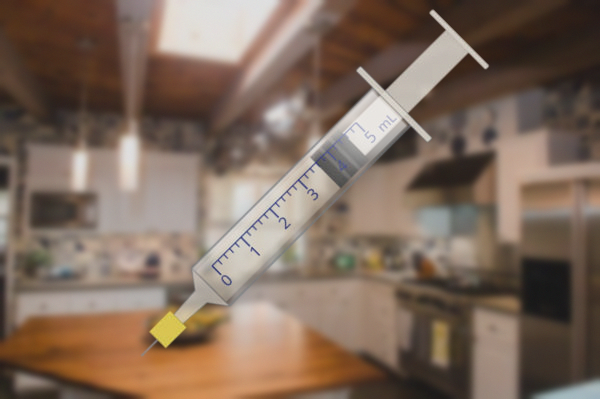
value=3.6 unit=mL
